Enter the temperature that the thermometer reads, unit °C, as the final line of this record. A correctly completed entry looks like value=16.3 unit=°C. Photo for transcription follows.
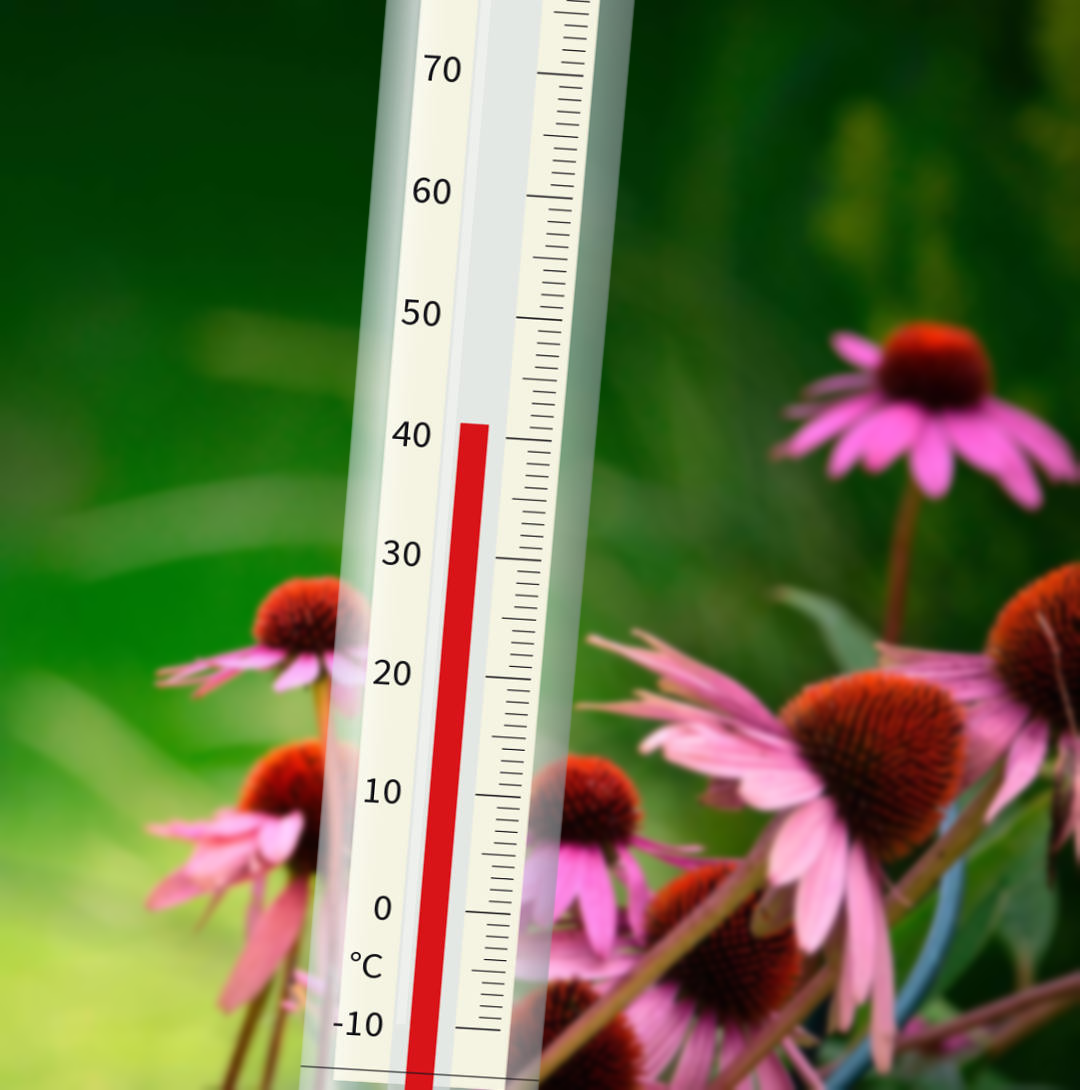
value=41 unit=°C
